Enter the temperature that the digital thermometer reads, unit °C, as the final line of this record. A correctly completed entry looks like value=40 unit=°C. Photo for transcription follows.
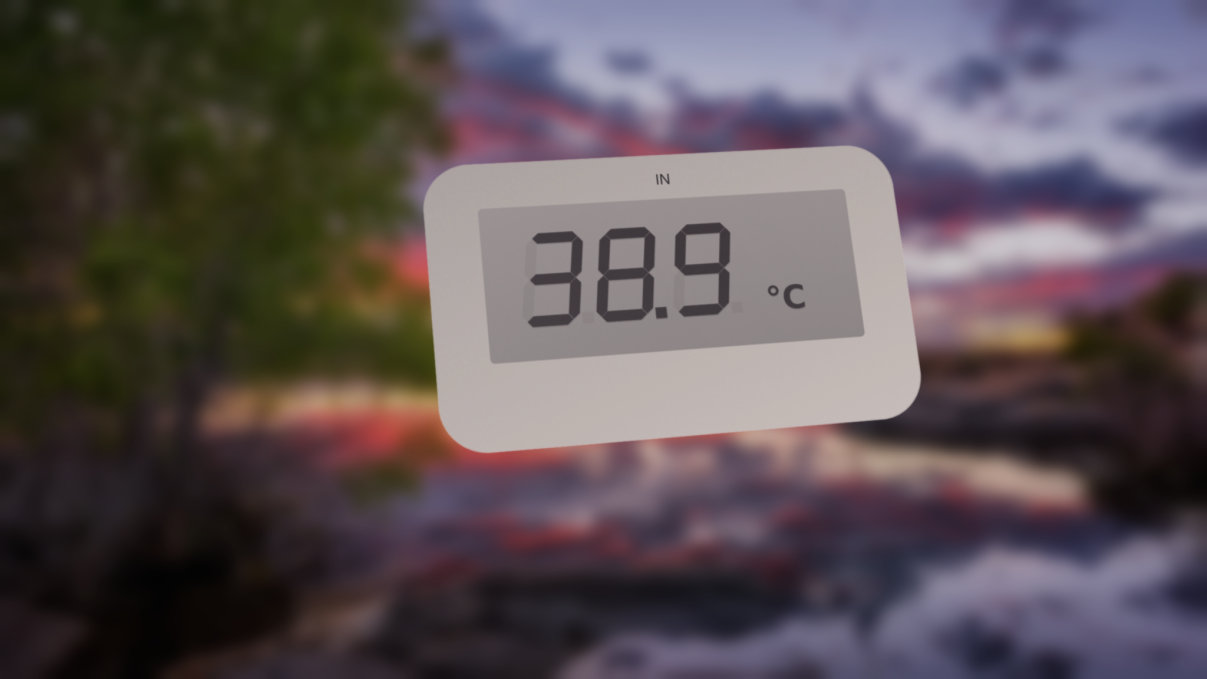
value=38.9 unit=°C
